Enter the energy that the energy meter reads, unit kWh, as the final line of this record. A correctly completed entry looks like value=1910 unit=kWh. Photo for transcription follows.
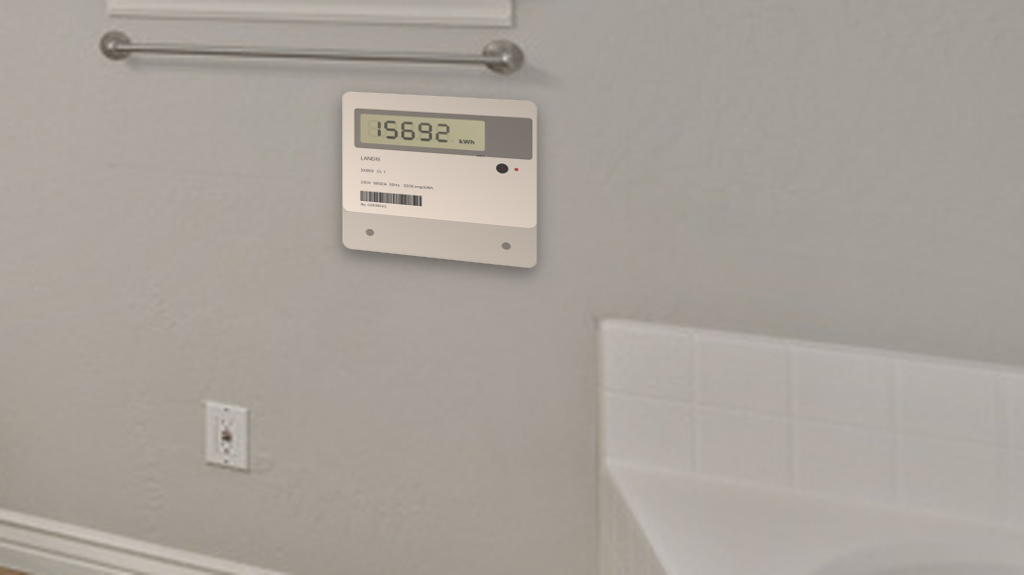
value=15692 unit=kWh
